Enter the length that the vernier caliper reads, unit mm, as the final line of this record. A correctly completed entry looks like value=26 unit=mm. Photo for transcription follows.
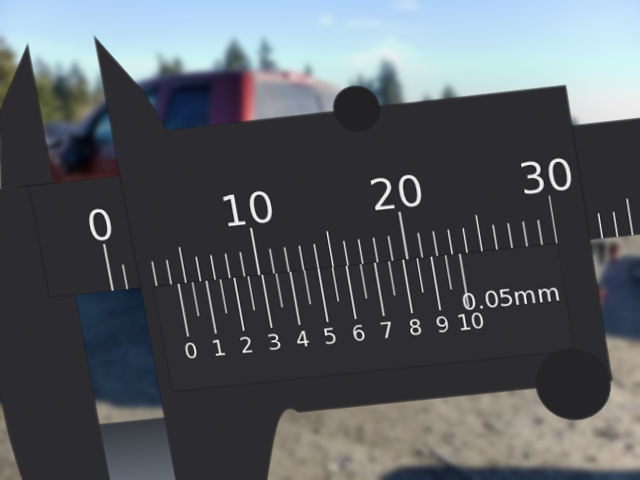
value=4.5 unit=mm
